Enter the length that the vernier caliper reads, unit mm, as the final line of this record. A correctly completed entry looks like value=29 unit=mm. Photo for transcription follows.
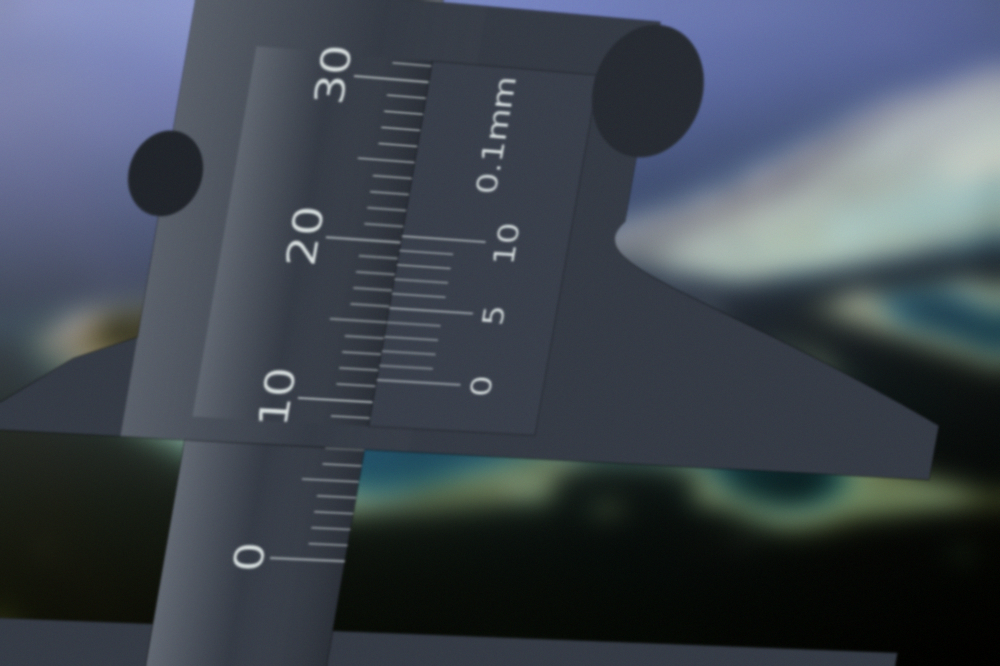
value=11.4 unit=mm
